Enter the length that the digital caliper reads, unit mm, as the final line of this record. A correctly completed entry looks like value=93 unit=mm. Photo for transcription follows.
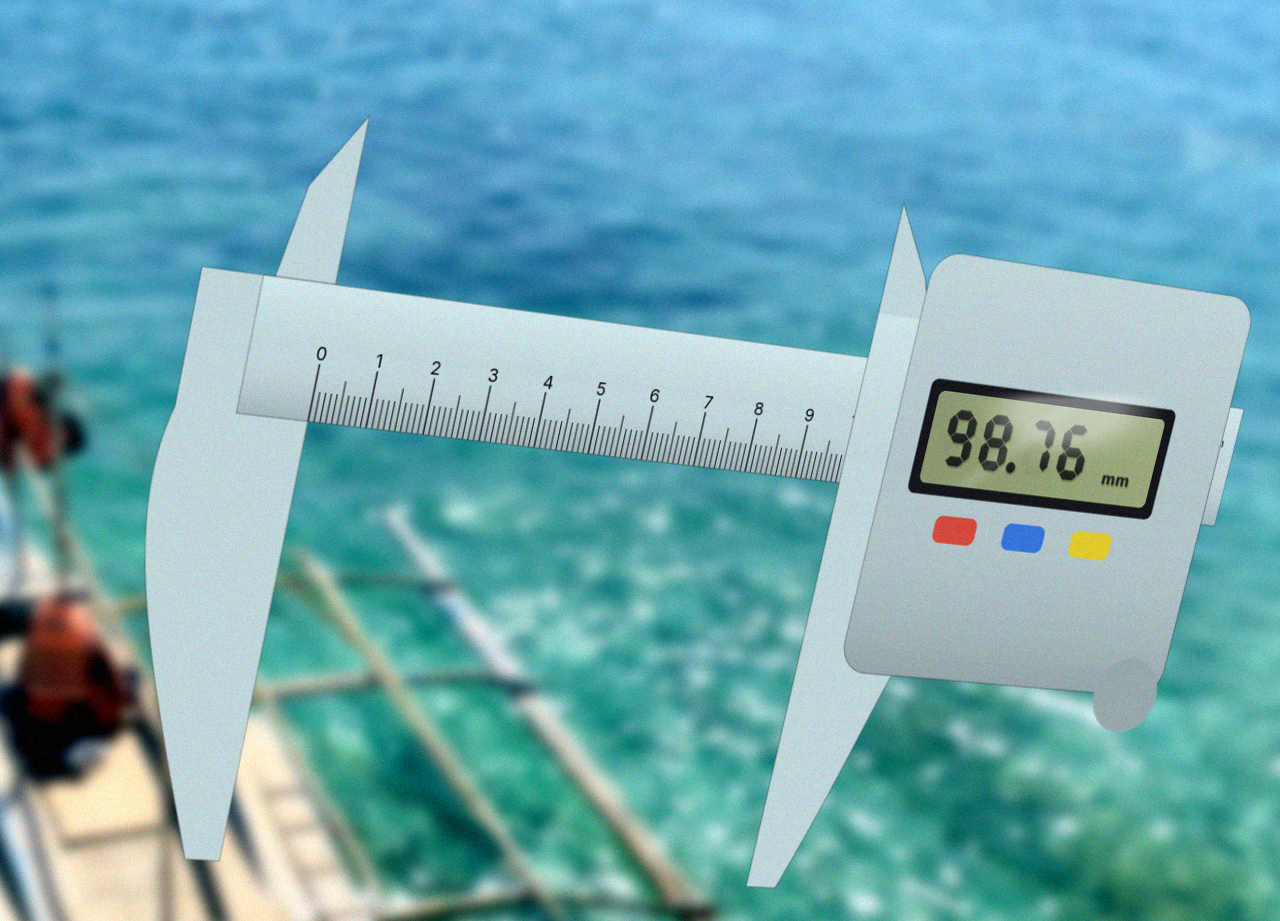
value=98.76 unit=mm
